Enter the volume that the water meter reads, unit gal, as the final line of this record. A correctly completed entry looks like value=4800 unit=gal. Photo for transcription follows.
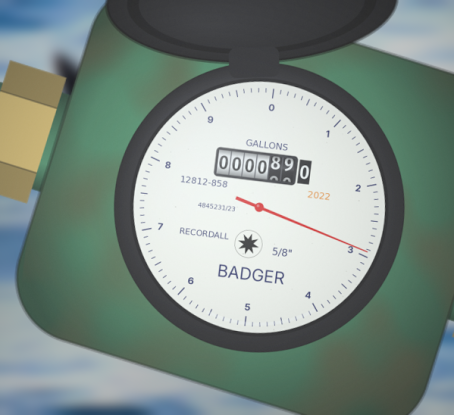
value=892.9 unit=gal
